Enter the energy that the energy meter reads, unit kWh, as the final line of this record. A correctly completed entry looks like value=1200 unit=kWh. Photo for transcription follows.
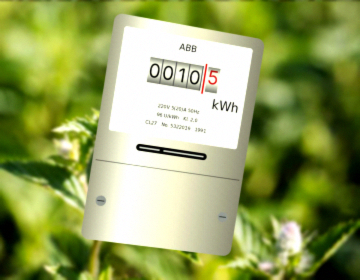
value=10.5 unit=kWh
